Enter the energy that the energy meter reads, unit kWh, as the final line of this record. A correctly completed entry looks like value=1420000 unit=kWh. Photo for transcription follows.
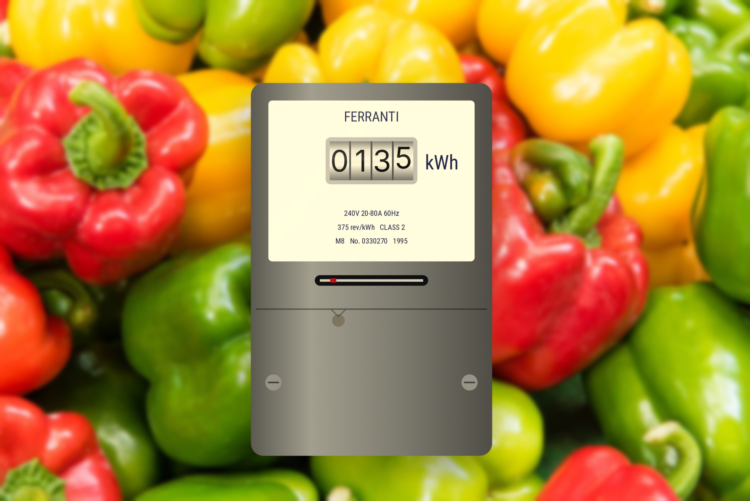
value=135 unit=kWh
